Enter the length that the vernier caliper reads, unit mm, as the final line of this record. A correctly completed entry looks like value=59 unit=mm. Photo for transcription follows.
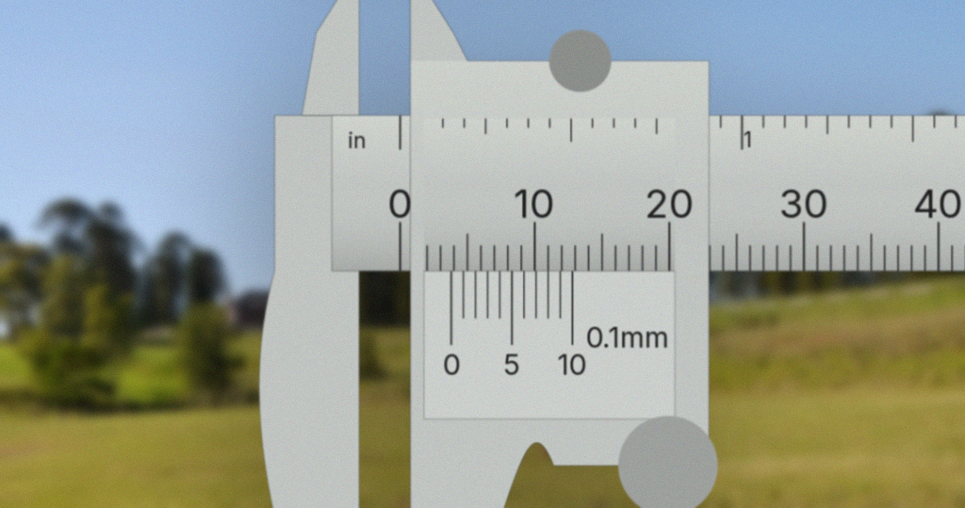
value=3.8 unit=mm
